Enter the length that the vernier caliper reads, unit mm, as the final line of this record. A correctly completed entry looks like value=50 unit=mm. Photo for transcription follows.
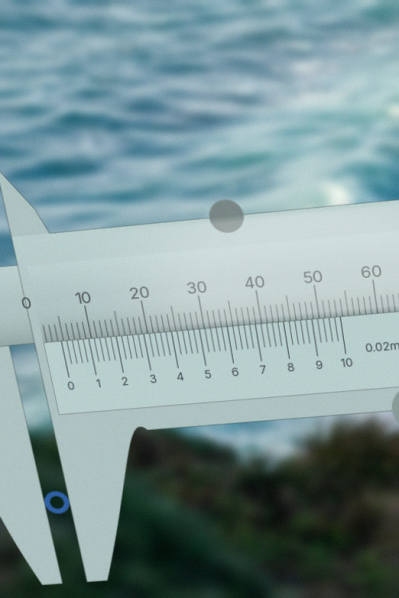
value=4.6 unit=mm
